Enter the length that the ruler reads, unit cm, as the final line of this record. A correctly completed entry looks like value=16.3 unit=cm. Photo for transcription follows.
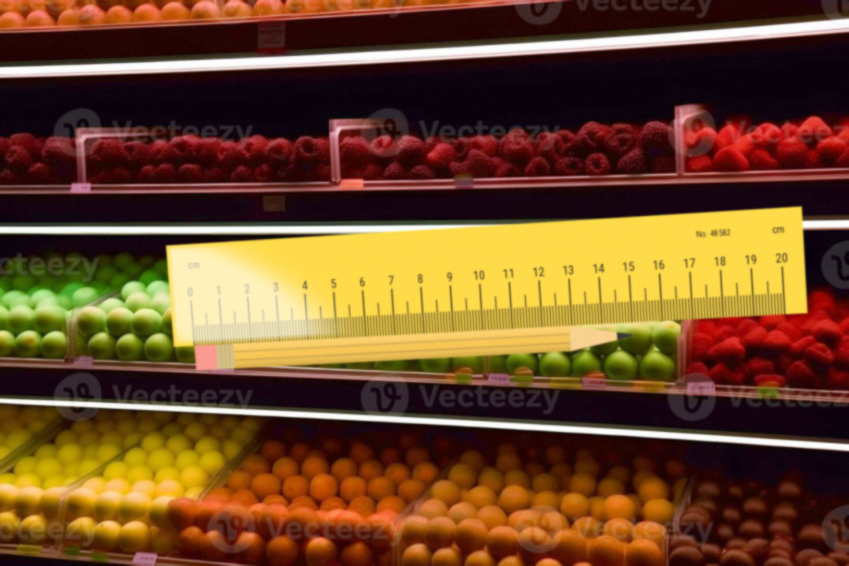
value=15 unit=cm
